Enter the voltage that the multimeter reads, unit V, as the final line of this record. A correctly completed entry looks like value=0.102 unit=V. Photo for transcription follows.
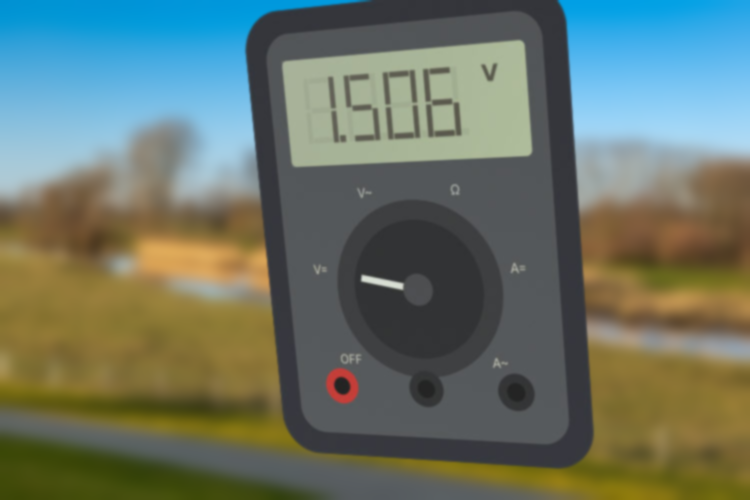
value=1.506 unit=V
